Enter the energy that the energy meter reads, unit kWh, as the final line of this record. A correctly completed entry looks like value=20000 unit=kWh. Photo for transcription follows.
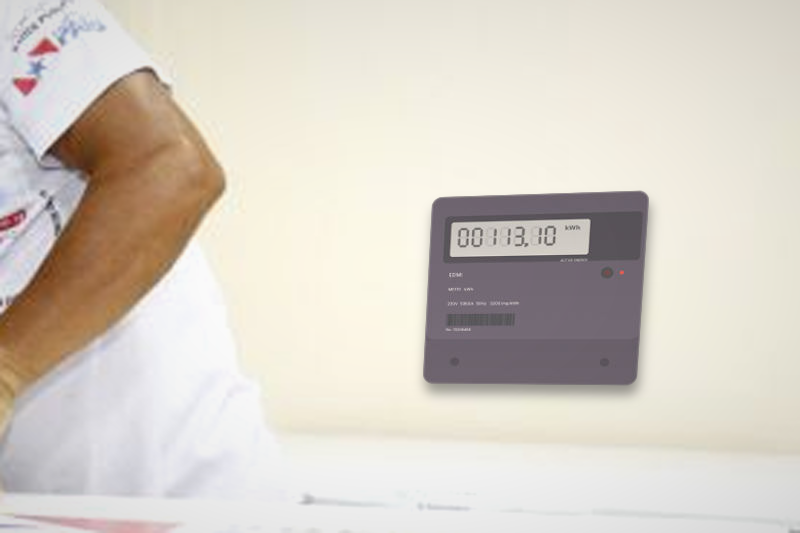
value=113.10 unit=kWh
